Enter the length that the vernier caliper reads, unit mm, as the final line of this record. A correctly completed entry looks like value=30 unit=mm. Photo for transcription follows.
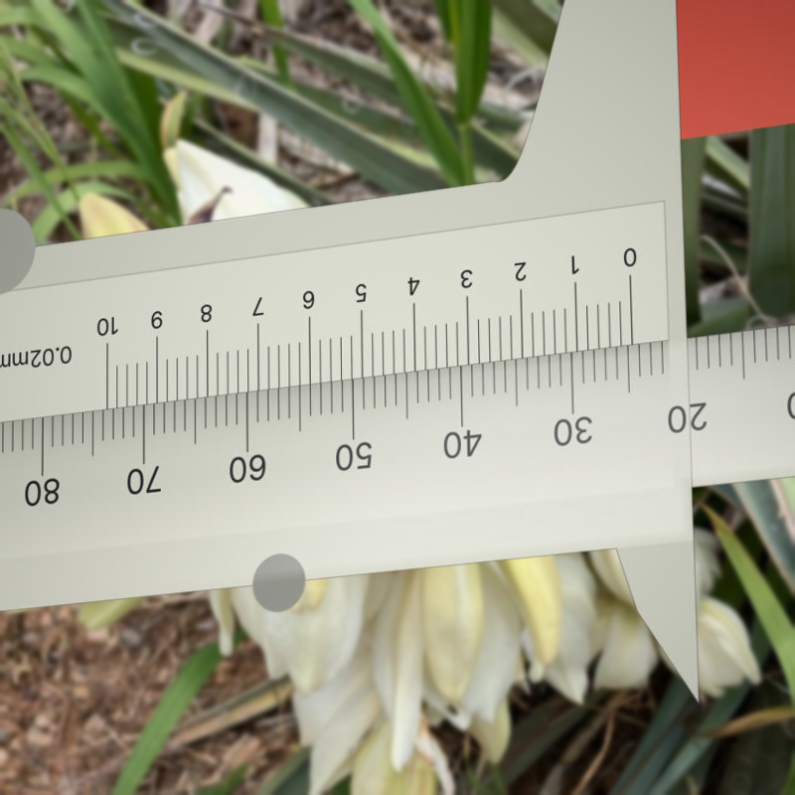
value=24.6 unit=mm
